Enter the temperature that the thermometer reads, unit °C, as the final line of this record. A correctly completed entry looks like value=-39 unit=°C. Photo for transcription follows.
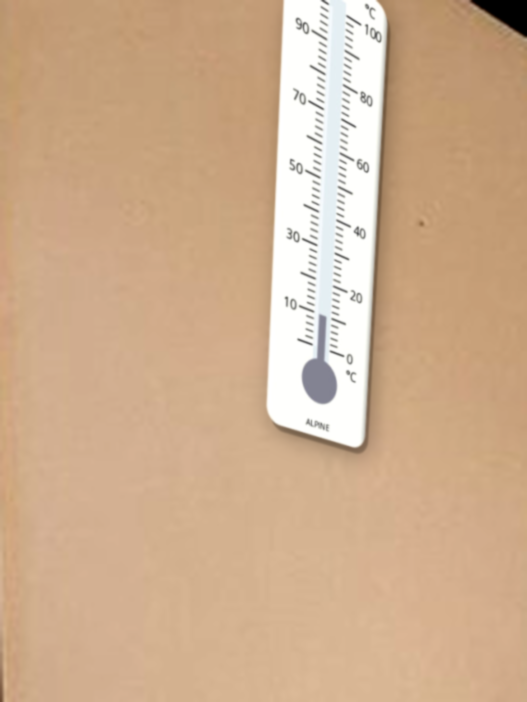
value=10 unit=°C
